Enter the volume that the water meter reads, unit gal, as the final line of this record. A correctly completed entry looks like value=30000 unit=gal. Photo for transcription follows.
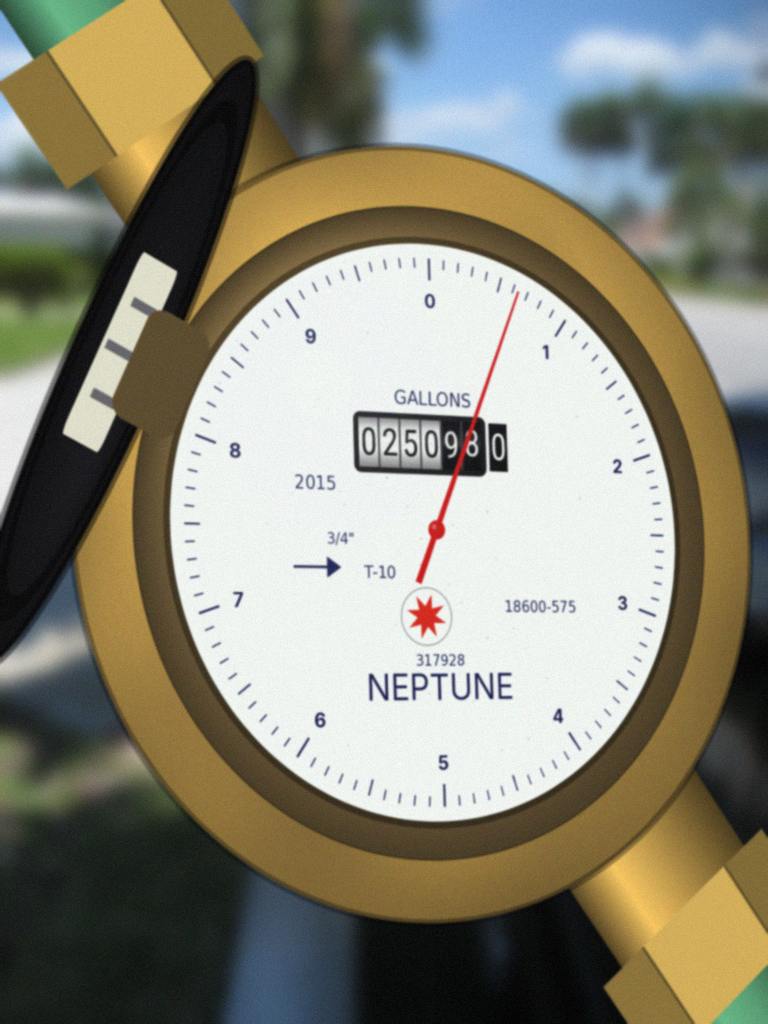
value=250980.6 unit=gal
